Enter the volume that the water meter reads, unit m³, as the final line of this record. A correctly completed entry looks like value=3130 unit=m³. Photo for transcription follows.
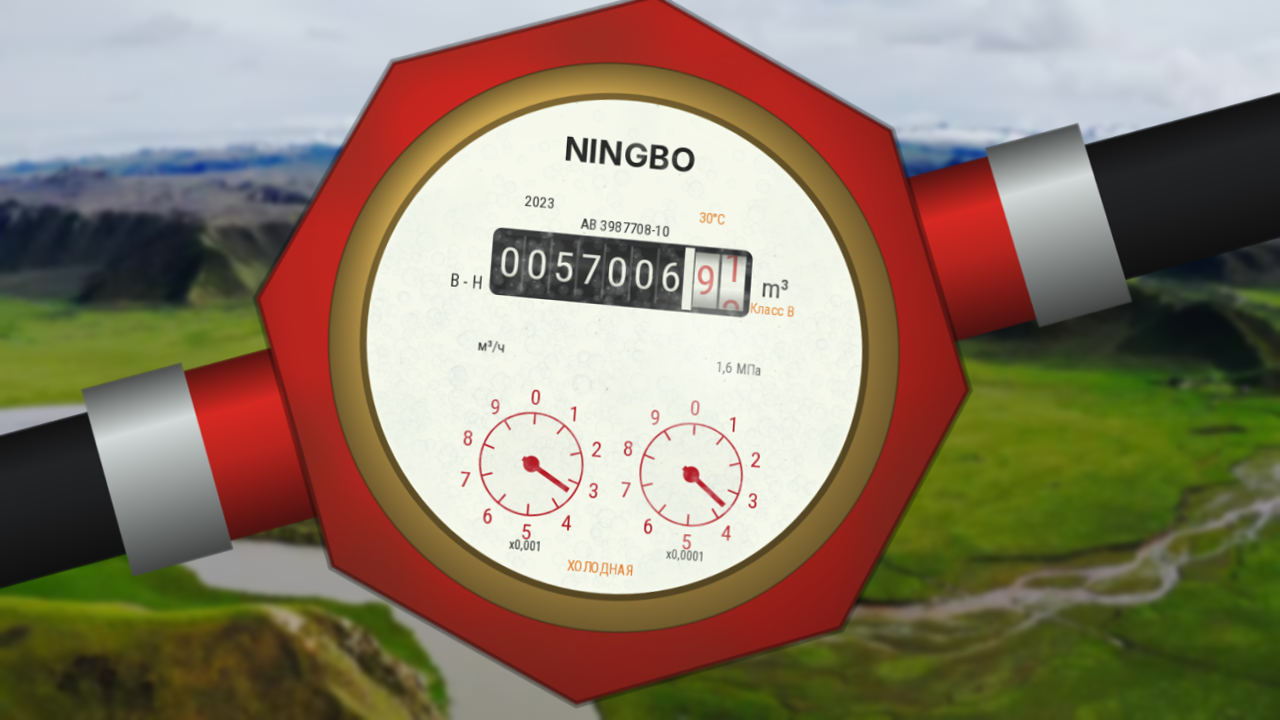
value=57006.9133 unit=m³
